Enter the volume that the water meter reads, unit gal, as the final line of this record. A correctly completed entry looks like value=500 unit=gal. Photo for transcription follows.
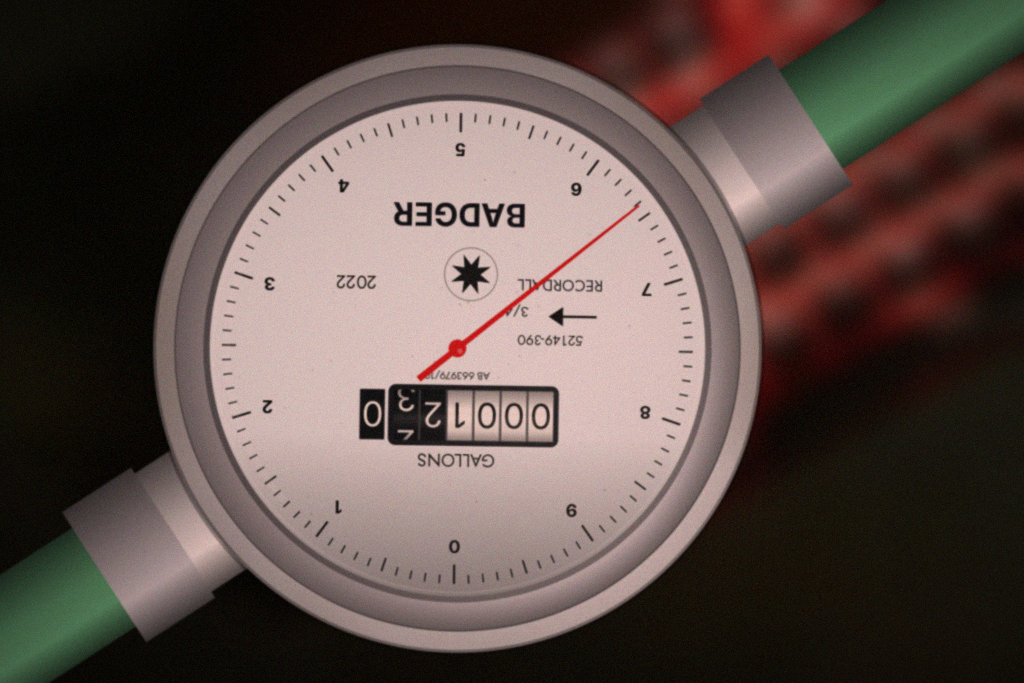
value=1226.4 unit=gal
